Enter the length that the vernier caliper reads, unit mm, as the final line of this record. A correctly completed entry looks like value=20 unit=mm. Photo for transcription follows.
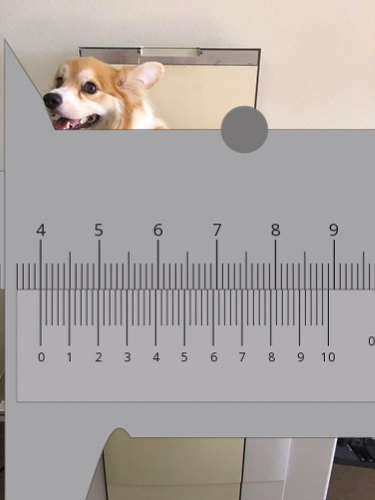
value=40.0 unit=mm
